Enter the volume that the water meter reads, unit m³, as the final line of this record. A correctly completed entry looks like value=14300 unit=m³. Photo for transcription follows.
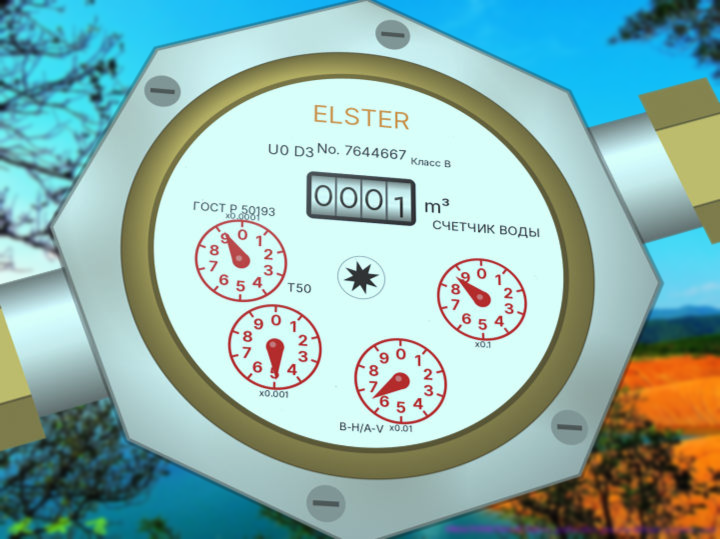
value=0.8649 unit=m³
